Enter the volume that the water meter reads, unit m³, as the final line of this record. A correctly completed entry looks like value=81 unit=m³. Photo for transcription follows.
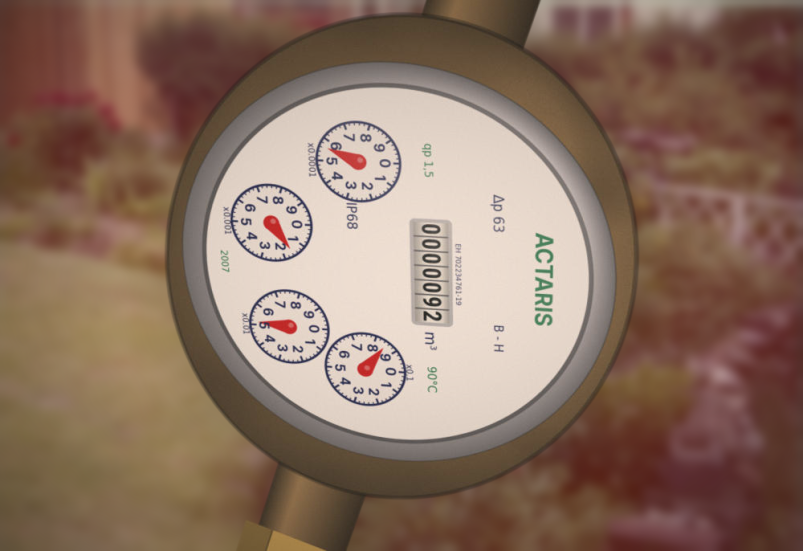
value=92.8515 unit=m³
